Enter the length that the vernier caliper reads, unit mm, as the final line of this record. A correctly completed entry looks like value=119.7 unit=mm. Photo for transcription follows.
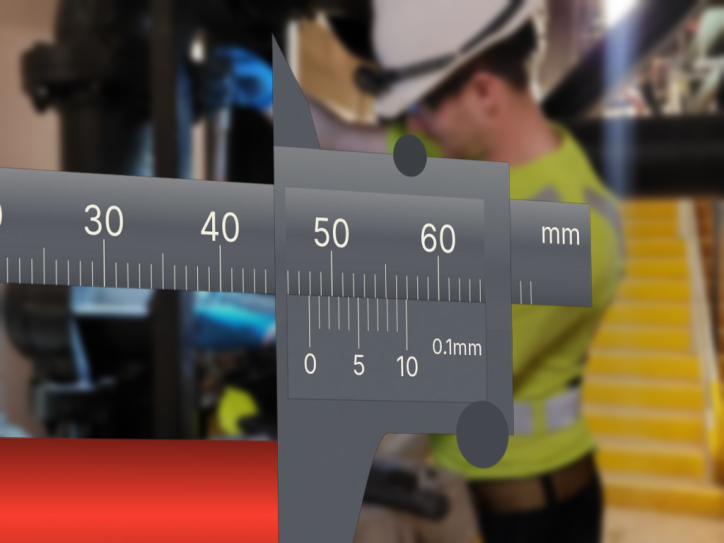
value=47.9 unit=mm
